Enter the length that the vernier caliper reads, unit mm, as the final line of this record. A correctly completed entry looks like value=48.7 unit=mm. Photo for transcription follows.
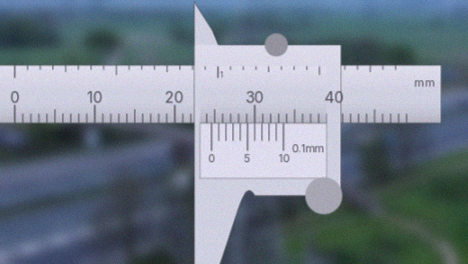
value=24.6 unit=mm
